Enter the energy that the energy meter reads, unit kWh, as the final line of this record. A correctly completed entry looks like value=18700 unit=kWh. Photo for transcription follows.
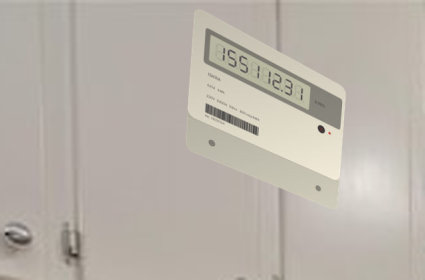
value=155112.31 unit=kWh
